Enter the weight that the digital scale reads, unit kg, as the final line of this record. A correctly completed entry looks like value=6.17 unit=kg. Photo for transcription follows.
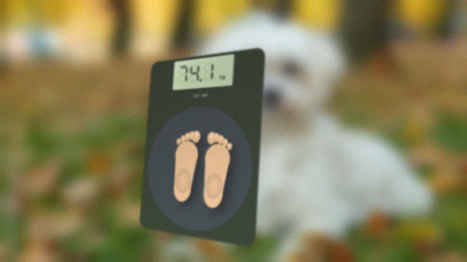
value=74.1 unit=kg
